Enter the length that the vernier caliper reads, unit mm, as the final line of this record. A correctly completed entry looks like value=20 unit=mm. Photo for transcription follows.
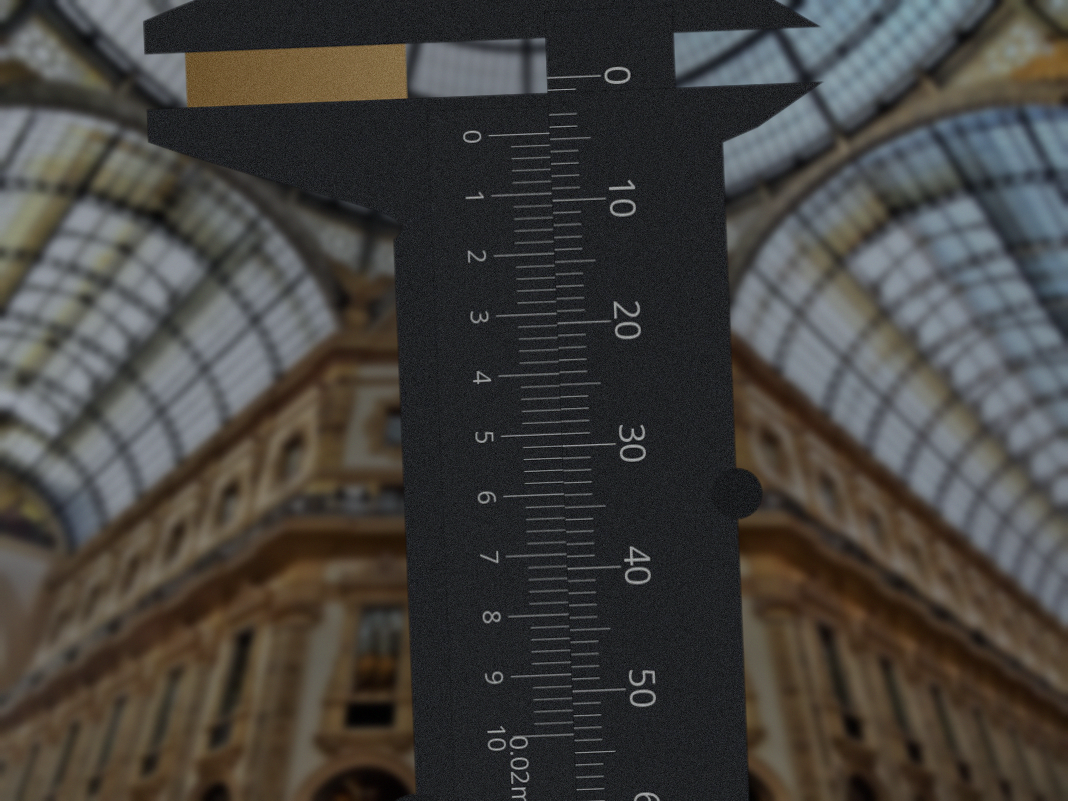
value=4.5 unit=mm
